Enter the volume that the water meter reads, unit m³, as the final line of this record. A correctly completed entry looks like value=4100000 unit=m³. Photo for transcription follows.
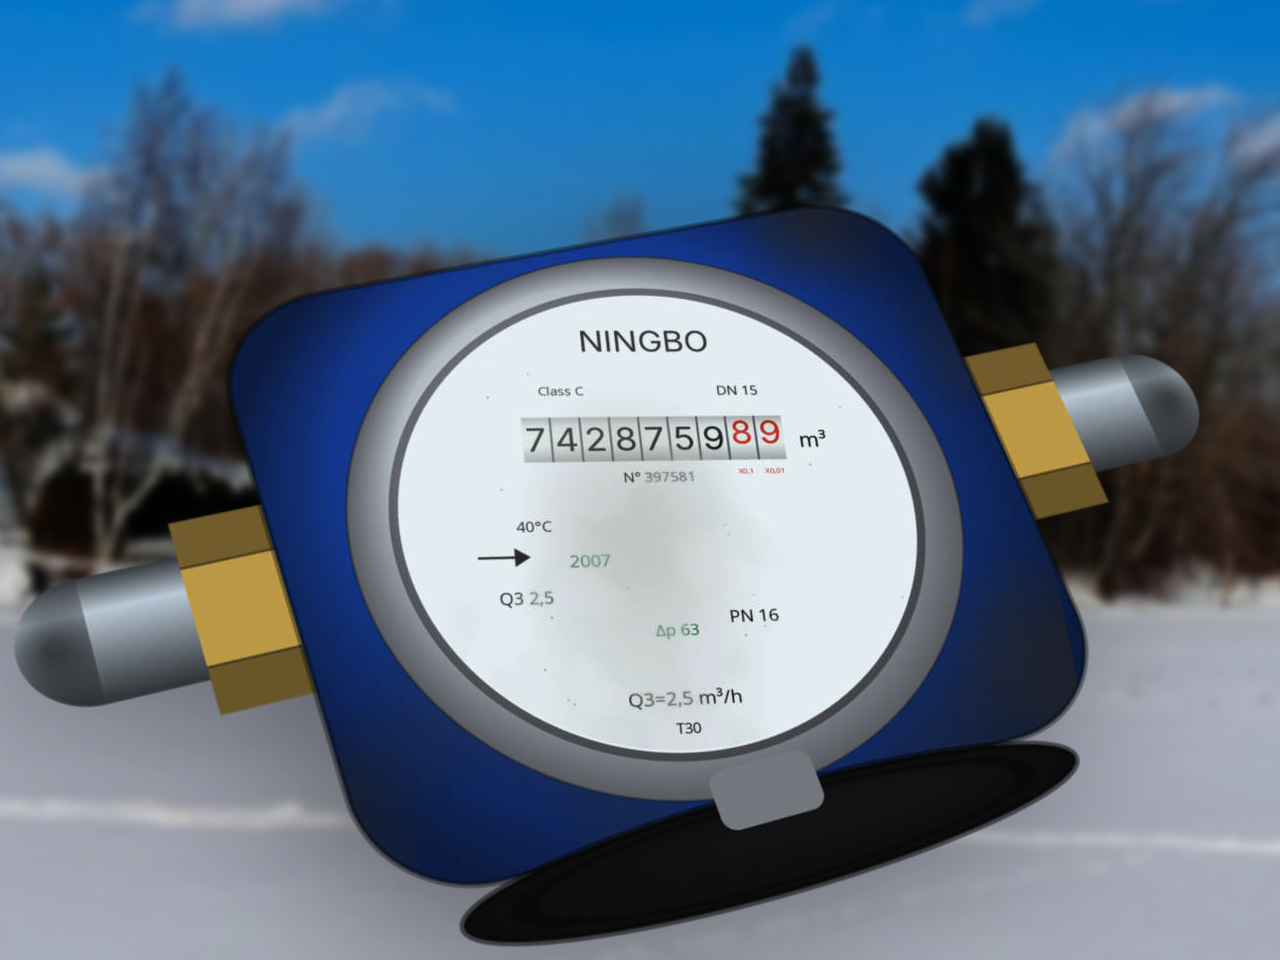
value=7428759.89 unit=m³
